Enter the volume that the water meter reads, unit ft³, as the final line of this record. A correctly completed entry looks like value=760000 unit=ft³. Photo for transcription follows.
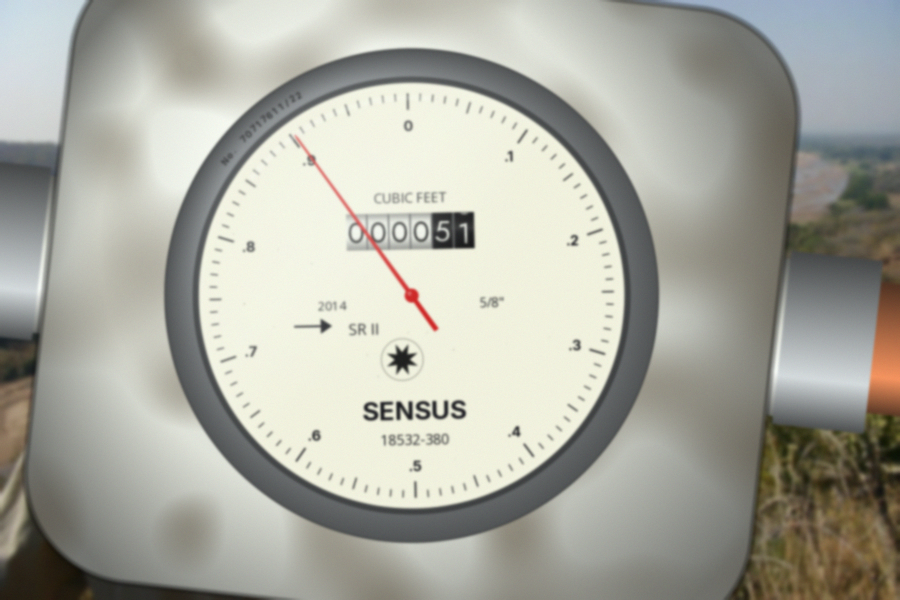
value=50.90 unit=ft³
